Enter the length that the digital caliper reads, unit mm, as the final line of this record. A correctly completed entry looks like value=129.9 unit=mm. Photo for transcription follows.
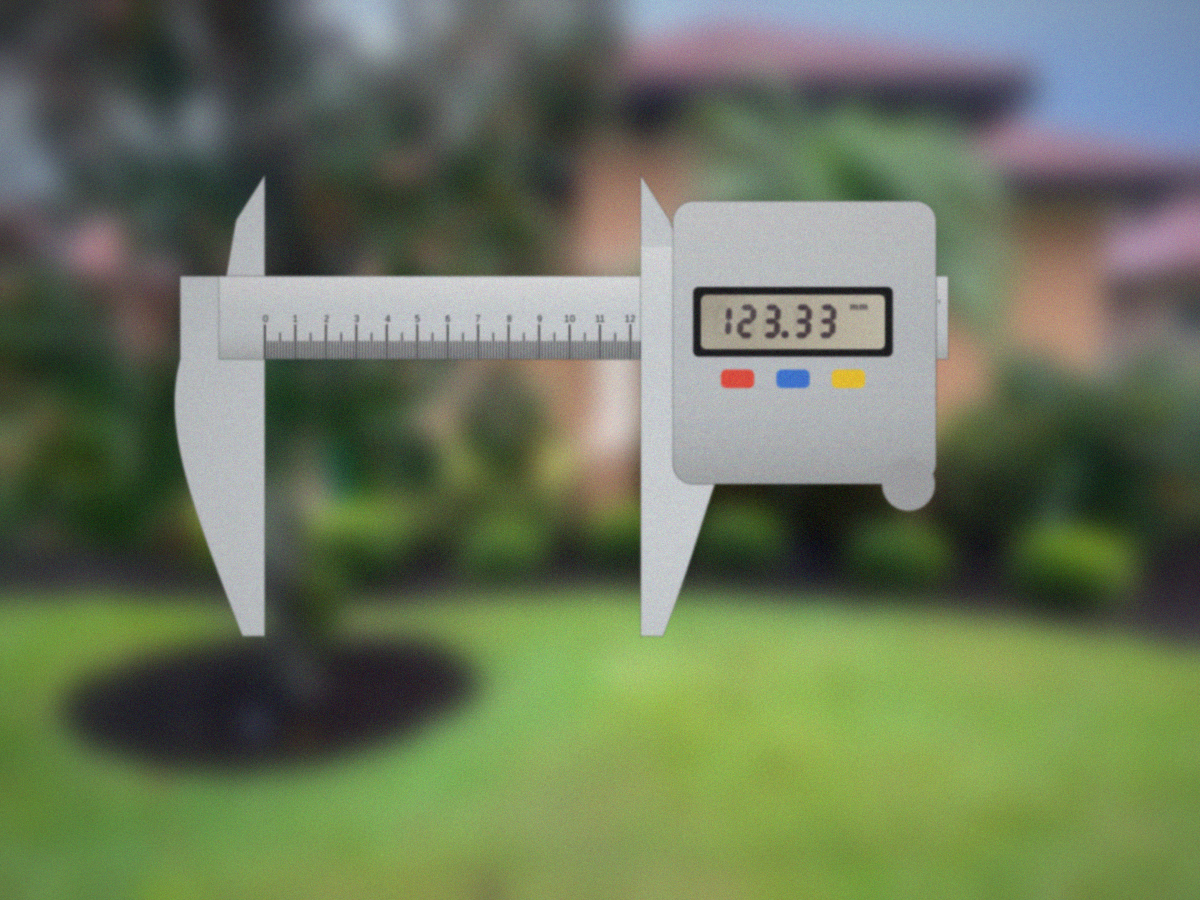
value=123.33 unit=mm
